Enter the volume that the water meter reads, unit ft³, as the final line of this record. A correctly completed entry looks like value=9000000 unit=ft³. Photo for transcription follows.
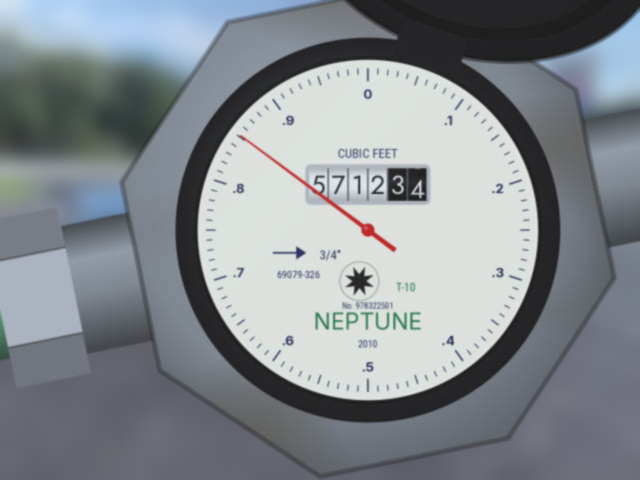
value=571233.85 unit=ft³
